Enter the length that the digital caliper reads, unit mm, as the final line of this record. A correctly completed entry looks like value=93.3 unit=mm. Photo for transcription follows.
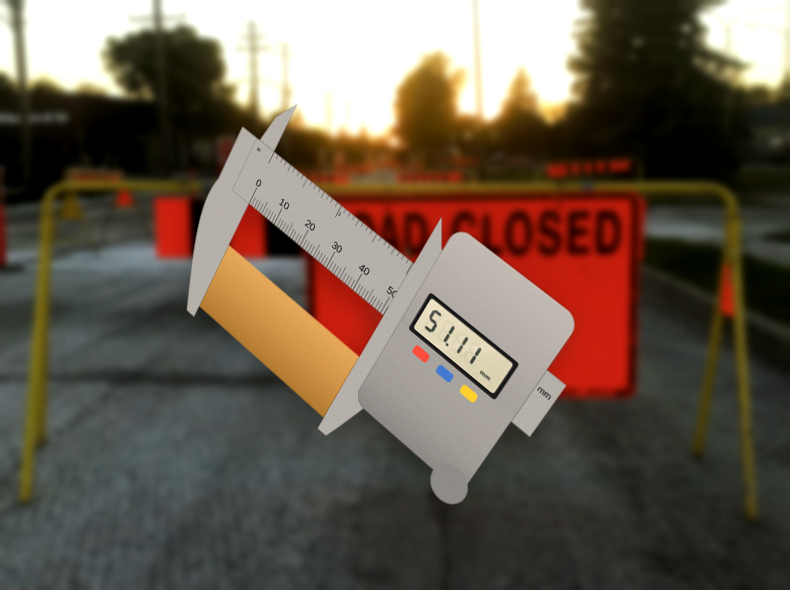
value=51.11 unit=mm
